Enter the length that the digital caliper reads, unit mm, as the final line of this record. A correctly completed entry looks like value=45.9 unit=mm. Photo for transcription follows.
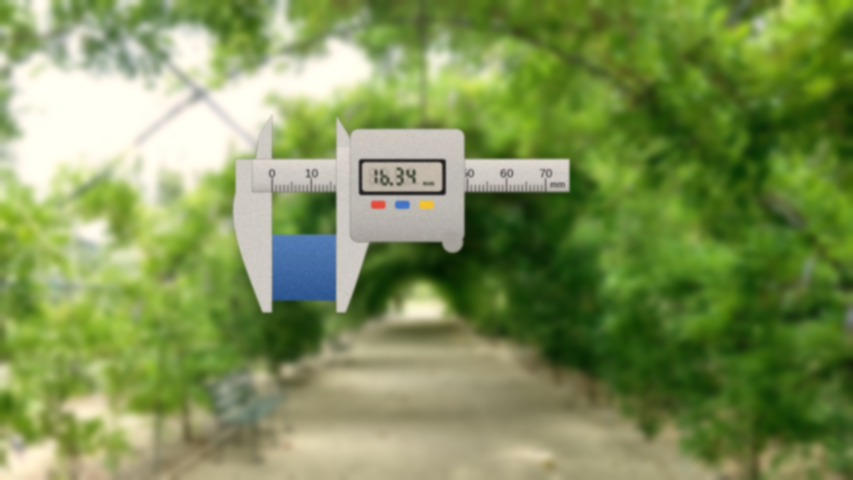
value=16.34 unit=mm
